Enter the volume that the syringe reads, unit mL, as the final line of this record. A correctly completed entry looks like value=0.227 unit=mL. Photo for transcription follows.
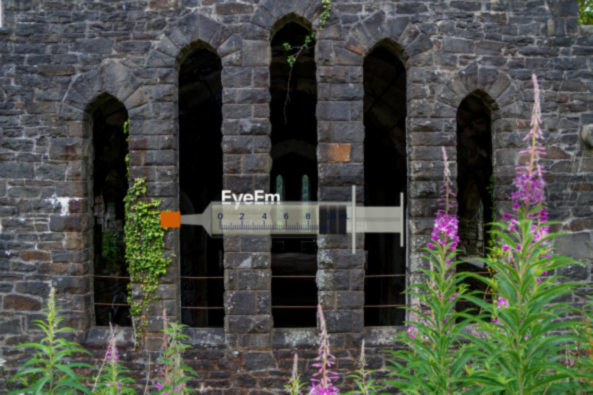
value=9 unit=mL
